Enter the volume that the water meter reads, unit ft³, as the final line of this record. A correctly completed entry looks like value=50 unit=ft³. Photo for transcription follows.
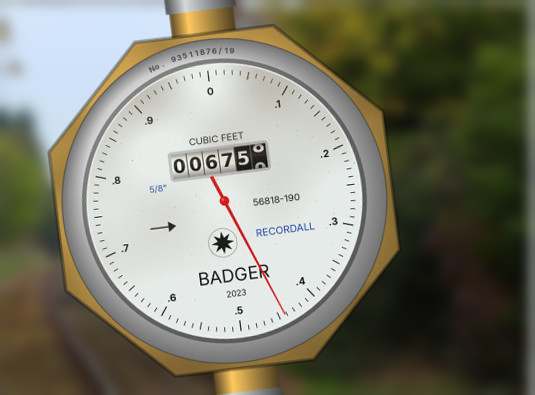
value=6758.44 unit=ft³
